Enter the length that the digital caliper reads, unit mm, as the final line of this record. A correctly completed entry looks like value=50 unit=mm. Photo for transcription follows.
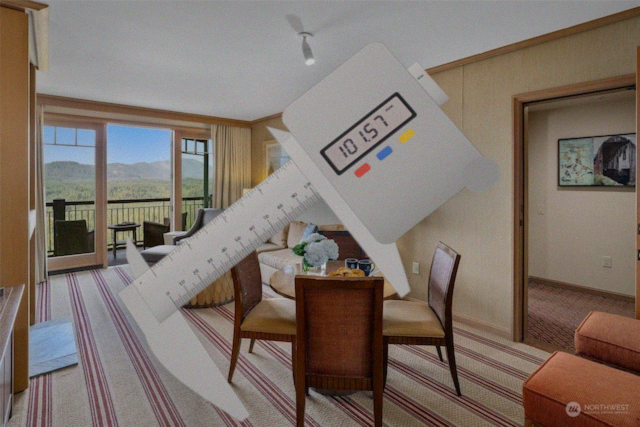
value=101.57 unit=mm
